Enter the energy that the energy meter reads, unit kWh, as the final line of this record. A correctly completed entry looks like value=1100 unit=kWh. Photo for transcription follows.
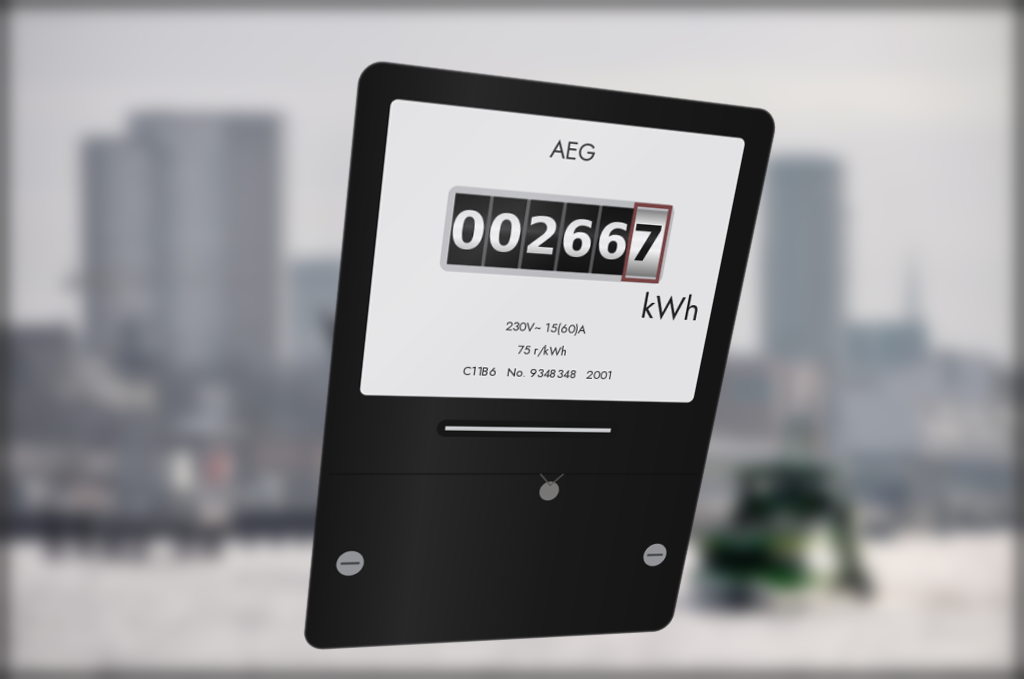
value=266.7 unit=kWh
